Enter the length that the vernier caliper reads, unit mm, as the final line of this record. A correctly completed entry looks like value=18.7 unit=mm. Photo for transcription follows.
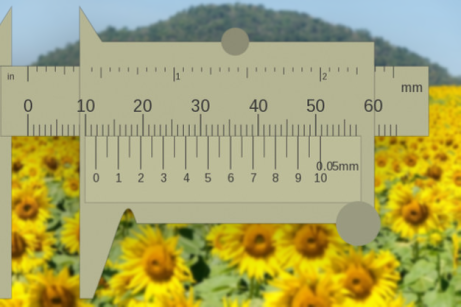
value=11.8 unit=mm
